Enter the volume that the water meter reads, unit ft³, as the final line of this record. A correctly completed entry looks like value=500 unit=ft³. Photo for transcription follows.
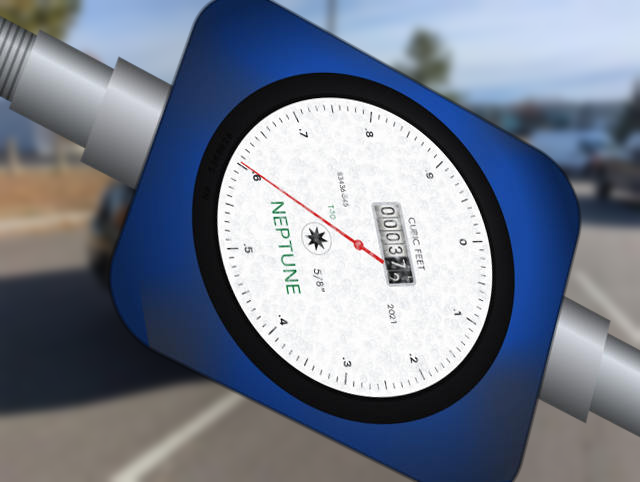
value=371.60 unit=ft³
